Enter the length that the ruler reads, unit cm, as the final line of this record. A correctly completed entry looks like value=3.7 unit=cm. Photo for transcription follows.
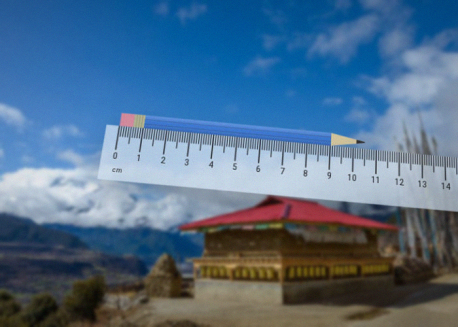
value=10.5 unit=cm
